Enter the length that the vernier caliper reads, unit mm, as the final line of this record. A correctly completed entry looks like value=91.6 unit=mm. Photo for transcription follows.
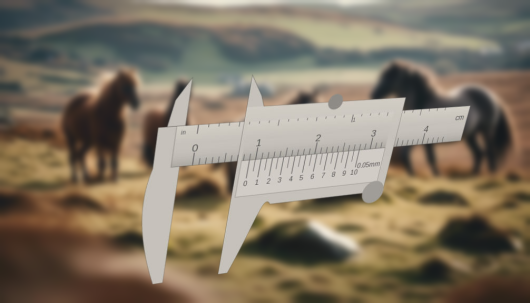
value=9.0 unit=mm
